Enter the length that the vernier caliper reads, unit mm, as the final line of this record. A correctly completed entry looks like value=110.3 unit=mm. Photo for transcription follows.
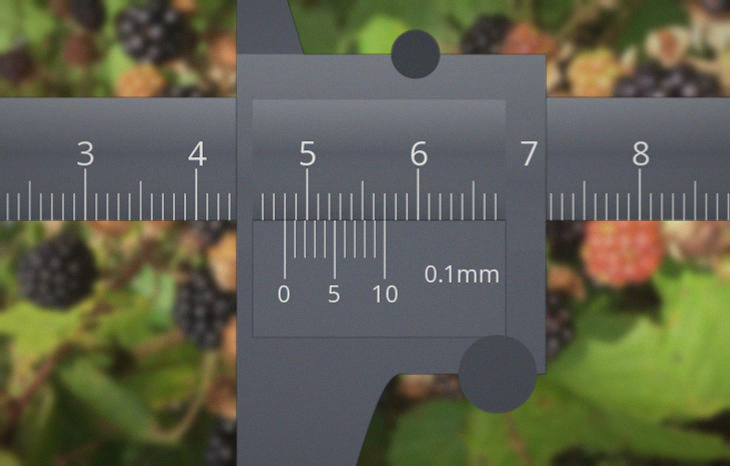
value=48.0 unit=mm
